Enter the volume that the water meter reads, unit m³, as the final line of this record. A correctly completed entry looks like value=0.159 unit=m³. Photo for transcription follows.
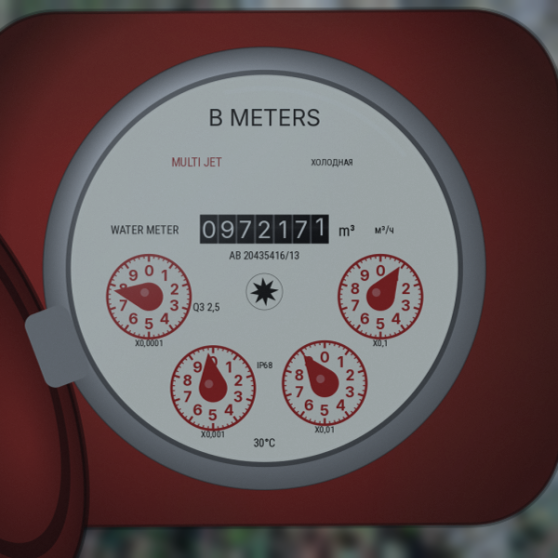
value=972171.0897 unit=m³
